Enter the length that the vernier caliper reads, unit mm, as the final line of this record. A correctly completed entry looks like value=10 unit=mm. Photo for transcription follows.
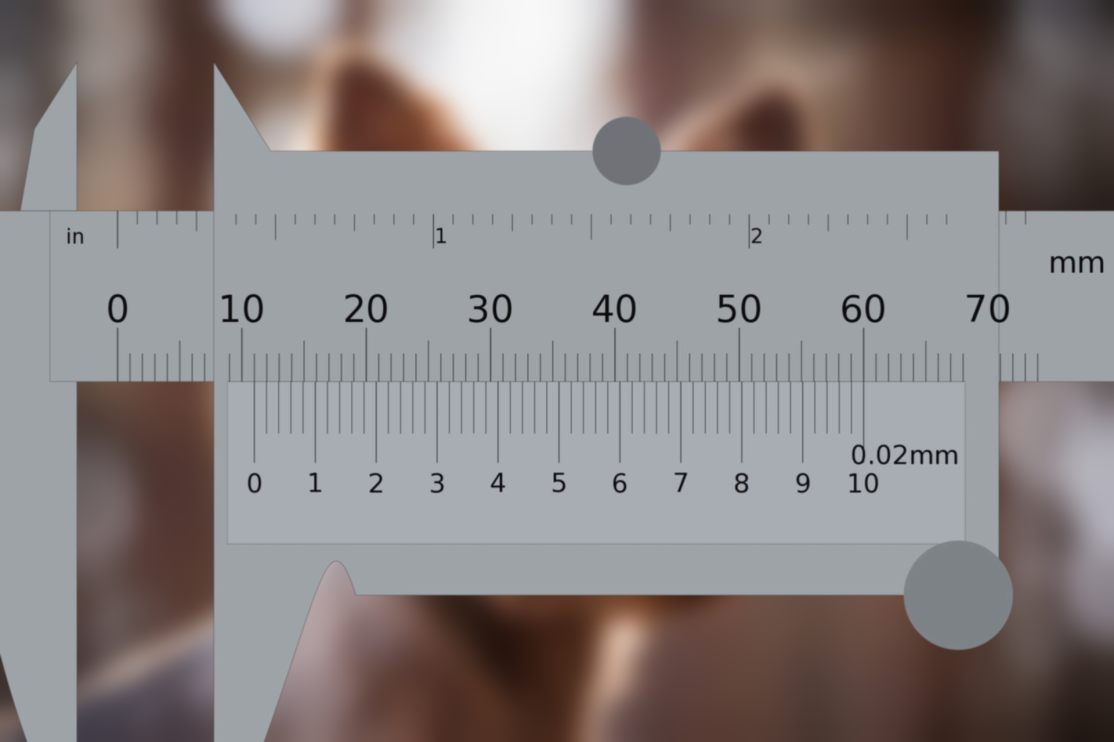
value=11.0 unit=mm
